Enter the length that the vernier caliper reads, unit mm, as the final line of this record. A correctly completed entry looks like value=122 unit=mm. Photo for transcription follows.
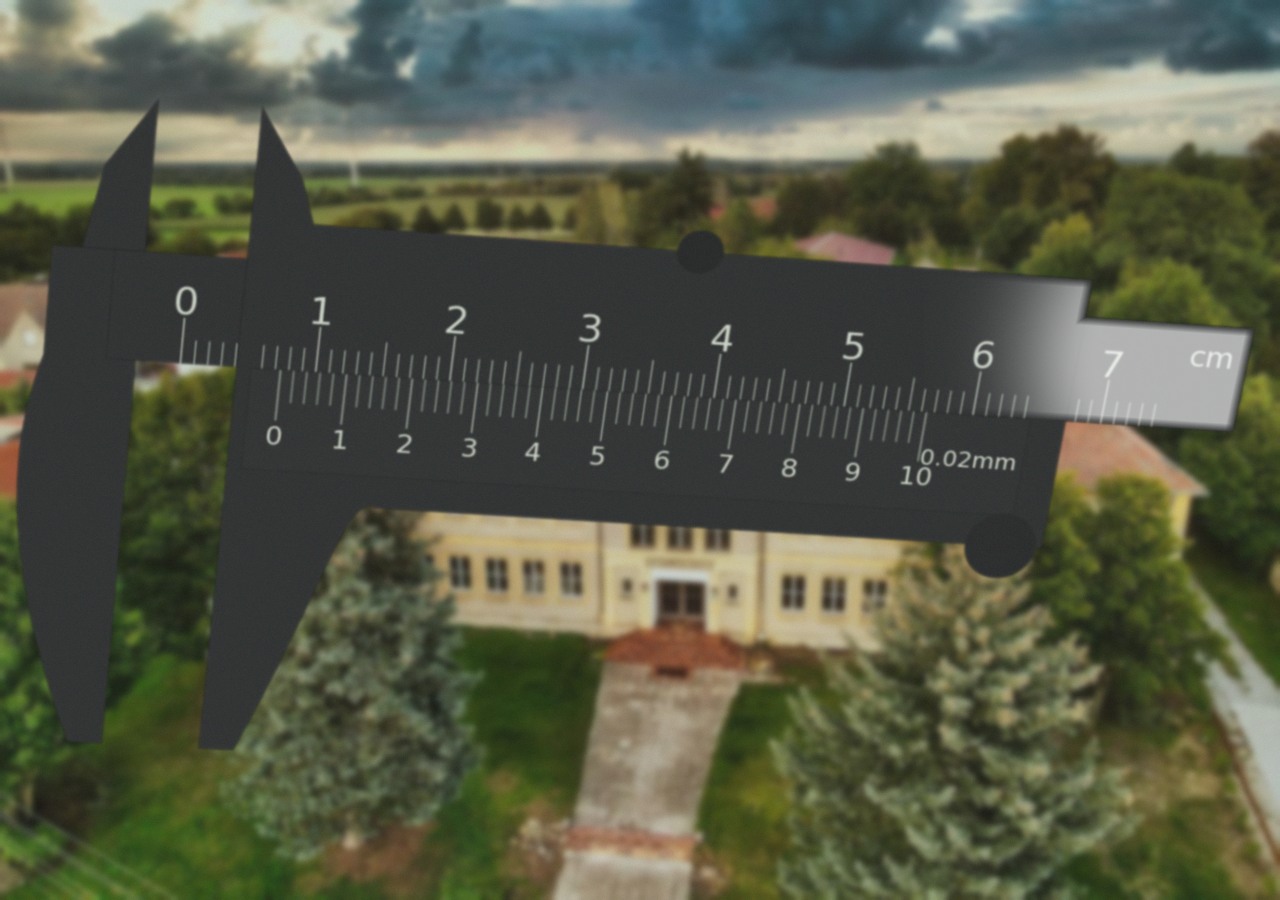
value=7.4 unit=mm
